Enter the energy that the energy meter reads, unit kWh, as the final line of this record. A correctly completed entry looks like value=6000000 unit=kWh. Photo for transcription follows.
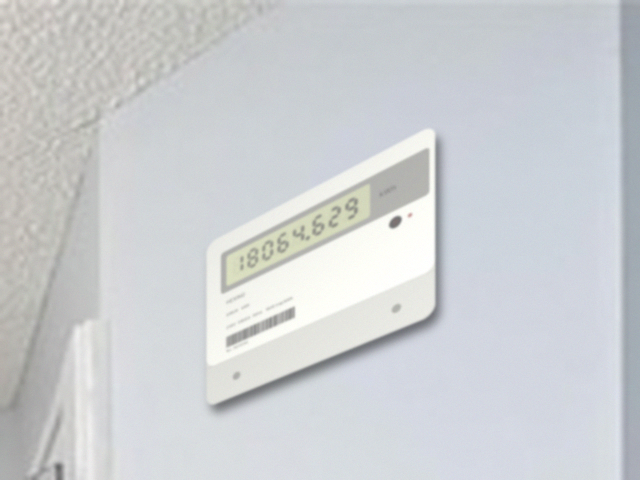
value=18064.629 unit=kWh
